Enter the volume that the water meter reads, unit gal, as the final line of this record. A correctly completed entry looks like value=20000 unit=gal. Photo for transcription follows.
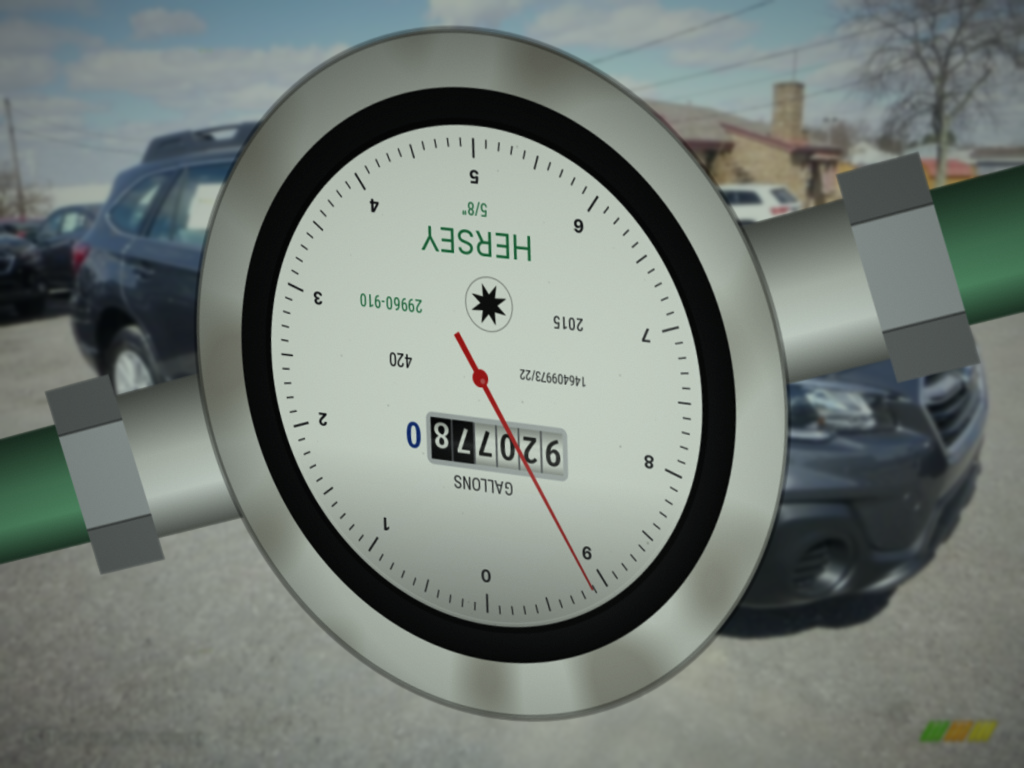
value=9207779.1 unit=gal
